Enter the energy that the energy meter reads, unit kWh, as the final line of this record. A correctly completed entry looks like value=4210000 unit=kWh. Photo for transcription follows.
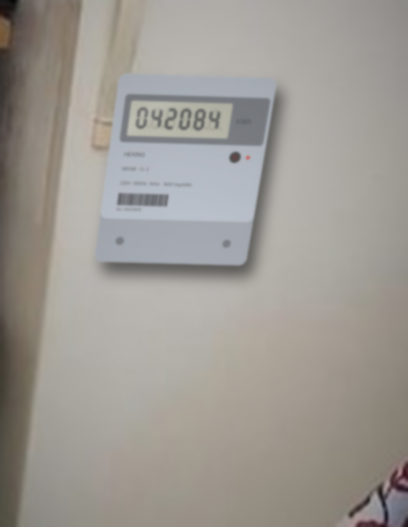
value=42084 unit=kWh
